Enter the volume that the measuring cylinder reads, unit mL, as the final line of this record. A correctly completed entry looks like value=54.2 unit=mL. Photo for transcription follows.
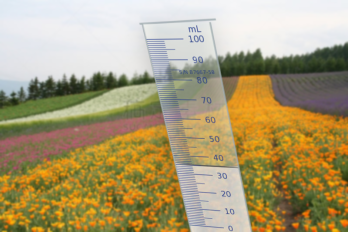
value=35 unit=mL
